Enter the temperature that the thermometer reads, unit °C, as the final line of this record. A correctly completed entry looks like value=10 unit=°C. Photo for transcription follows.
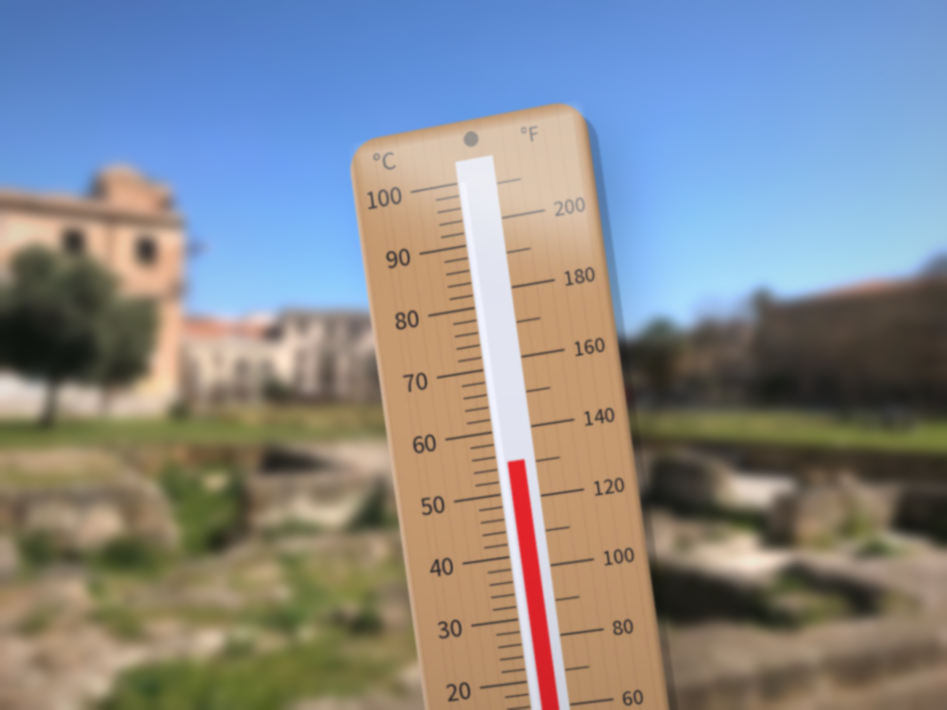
value=55 unit=°C
